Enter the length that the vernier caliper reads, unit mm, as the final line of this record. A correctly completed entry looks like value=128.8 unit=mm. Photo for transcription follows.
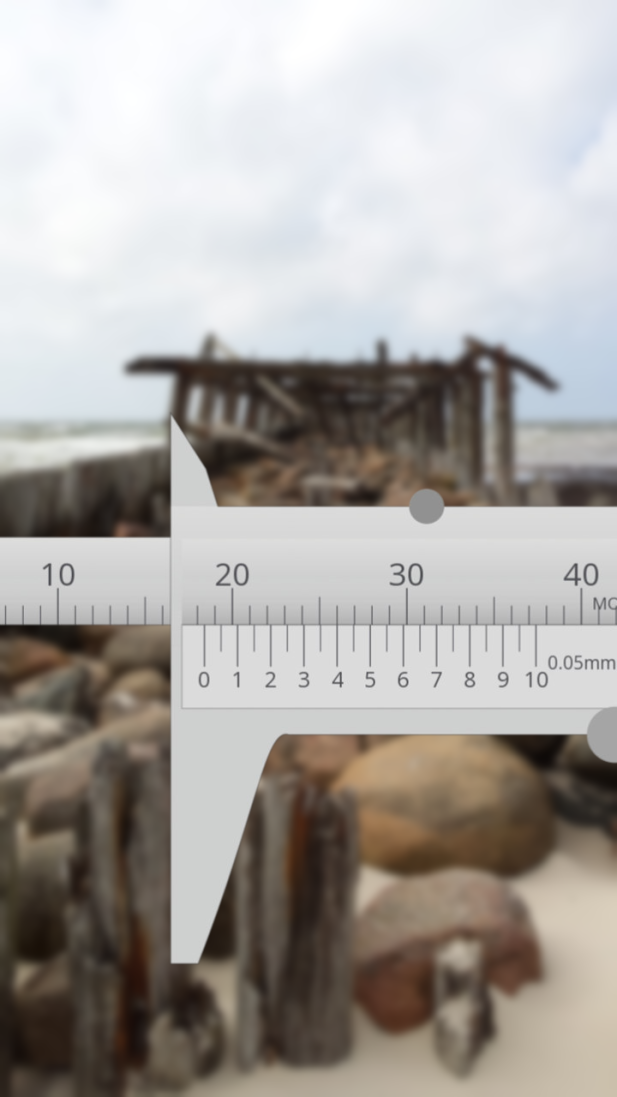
value=18.4 unit=mm
